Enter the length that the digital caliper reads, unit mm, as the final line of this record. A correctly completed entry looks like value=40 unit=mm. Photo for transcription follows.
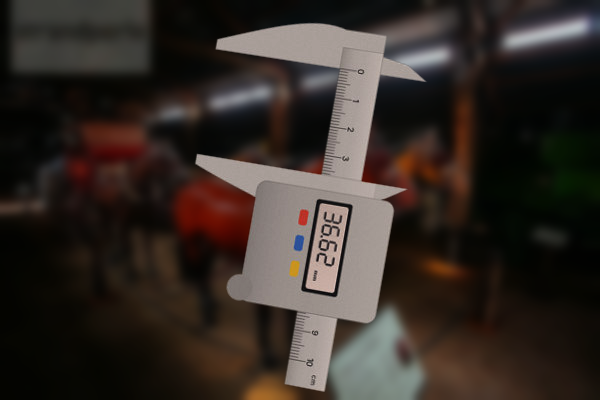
value=36.62 unit=mm
